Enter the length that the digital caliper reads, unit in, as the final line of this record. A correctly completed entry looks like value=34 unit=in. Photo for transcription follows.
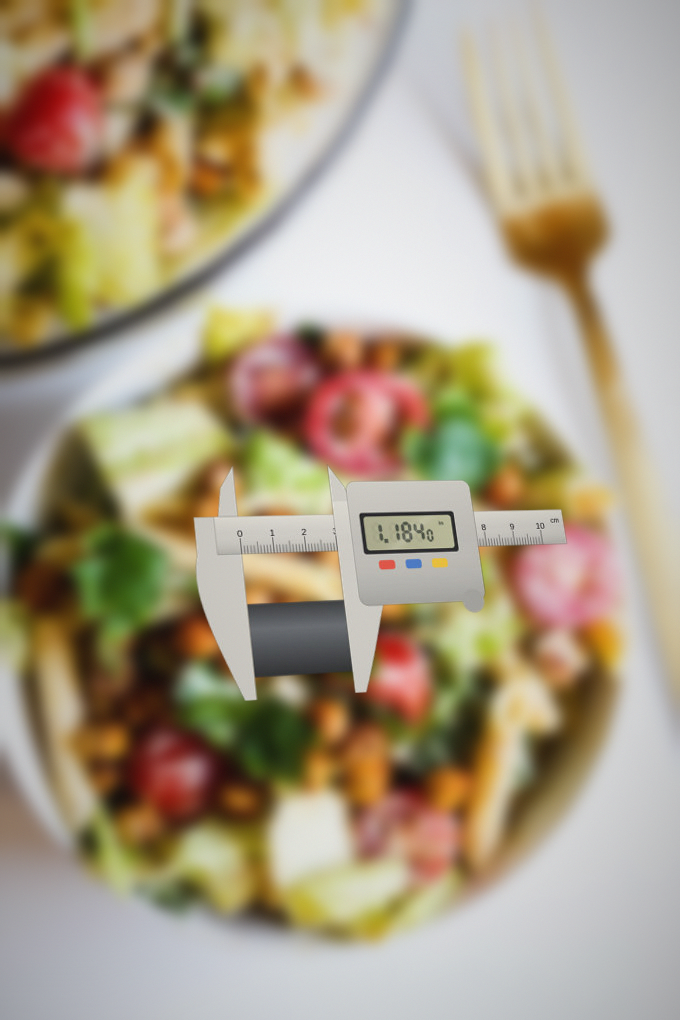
value=1.1840 unit=in
